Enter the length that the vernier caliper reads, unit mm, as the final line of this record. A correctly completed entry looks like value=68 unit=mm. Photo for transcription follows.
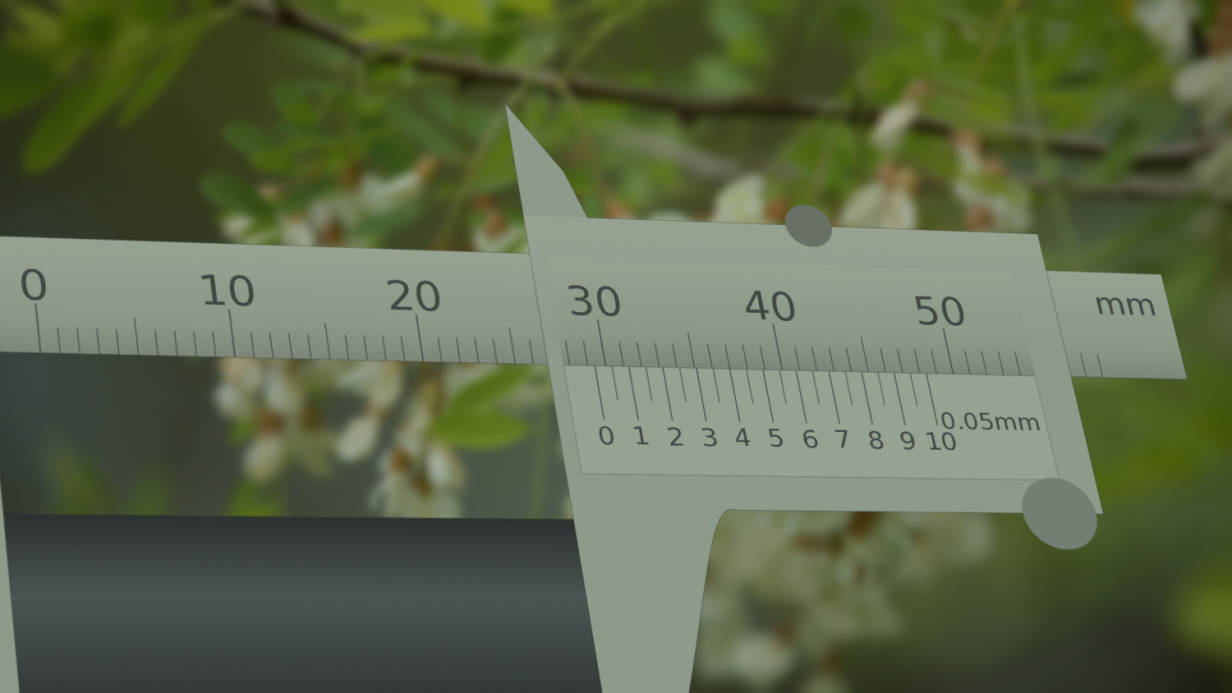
value=29.4 unit=mm
